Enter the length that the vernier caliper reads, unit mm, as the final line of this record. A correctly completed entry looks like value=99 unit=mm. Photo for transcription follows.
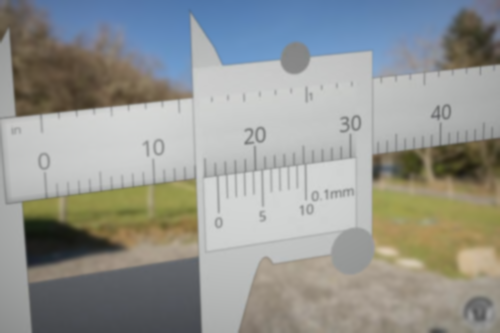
value=16.2 unit=mm
